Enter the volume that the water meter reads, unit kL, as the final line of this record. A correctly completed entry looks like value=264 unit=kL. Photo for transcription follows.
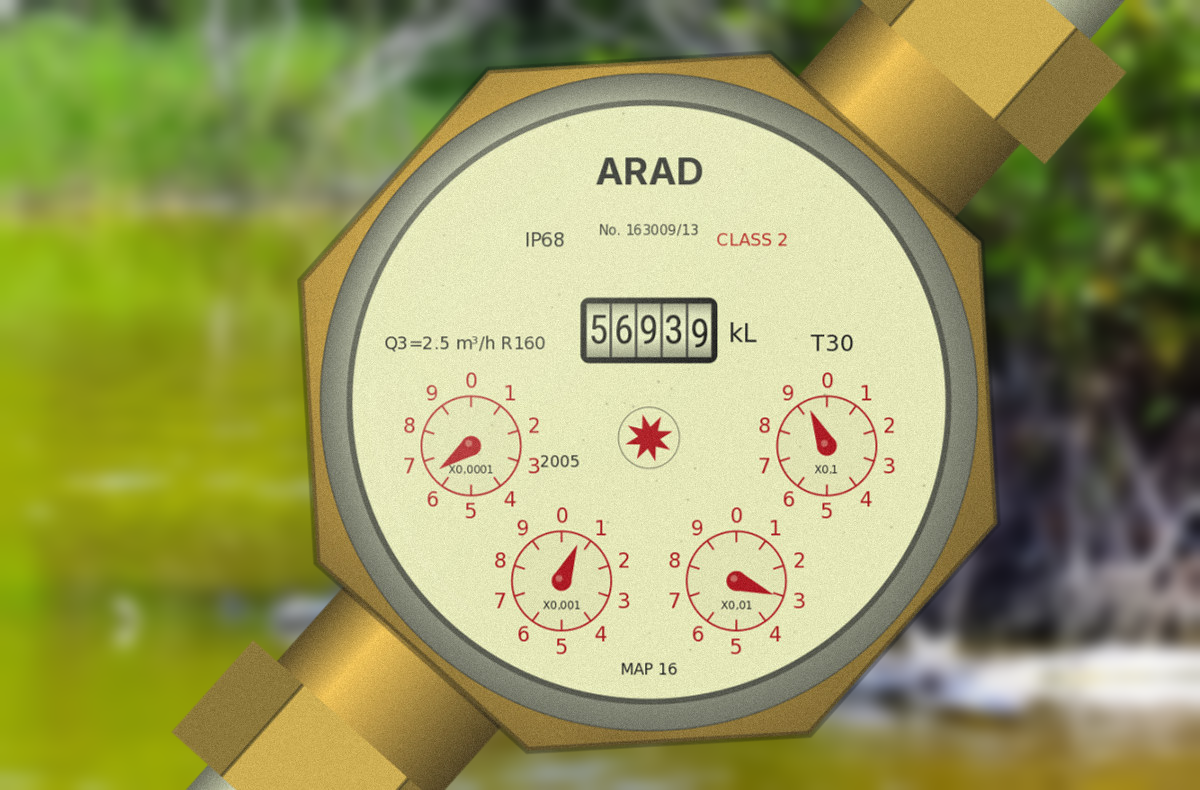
value=56938.9306 unit=kL
